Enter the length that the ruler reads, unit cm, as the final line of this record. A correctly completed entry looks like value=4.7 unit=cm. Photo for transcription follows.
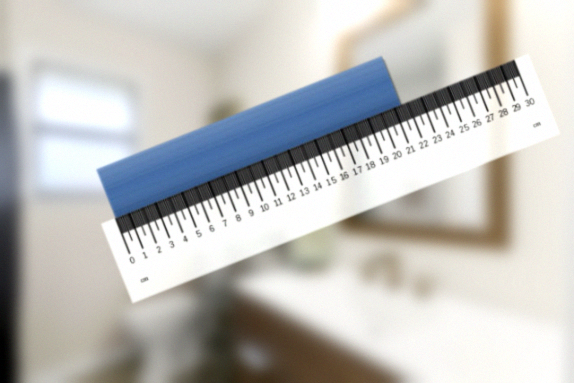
value=21.5 unit=cm
